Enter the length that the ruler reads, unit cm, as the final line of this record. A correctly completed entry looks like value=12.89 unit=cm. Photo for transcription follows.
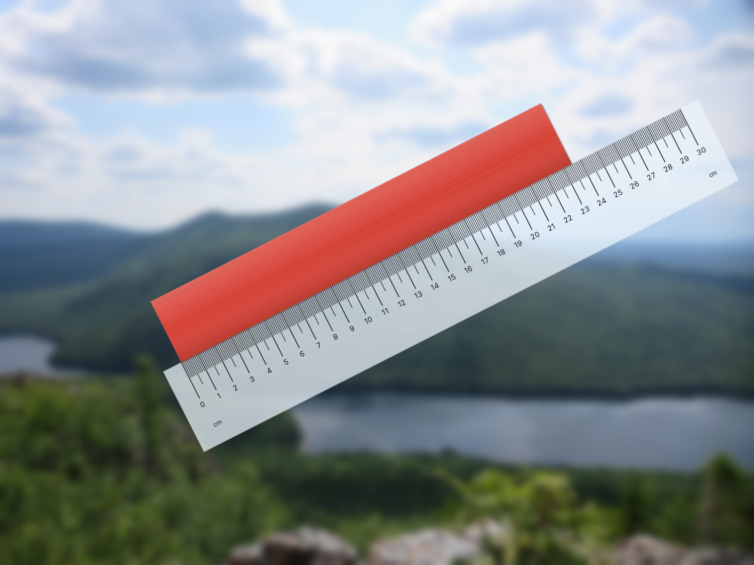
value=23.5 unit=cm
